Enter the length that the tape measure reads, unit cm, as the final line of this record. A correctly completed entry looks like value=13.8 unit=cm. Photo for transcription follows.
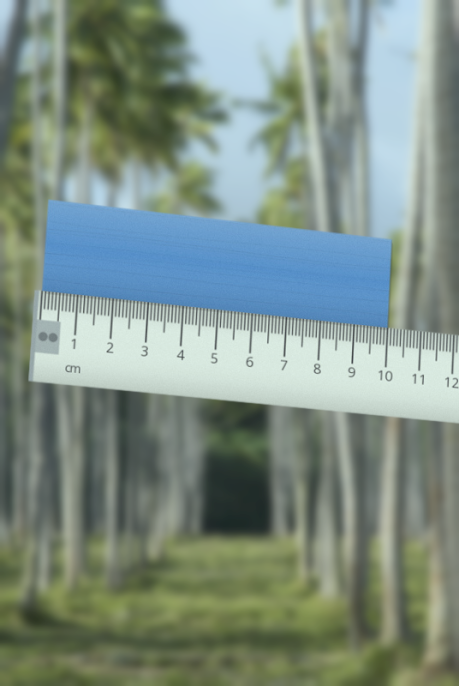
value=10 unit=cm
